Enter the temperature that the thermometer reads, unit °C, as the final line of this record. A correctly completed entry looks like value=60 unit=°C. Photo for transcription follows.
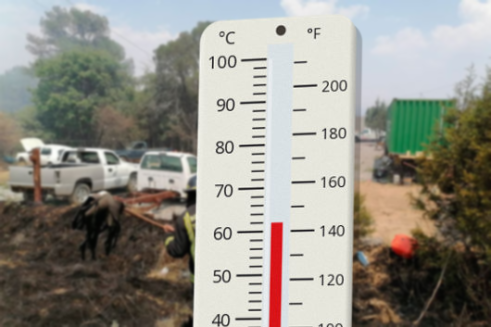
value=62 unit=°C
